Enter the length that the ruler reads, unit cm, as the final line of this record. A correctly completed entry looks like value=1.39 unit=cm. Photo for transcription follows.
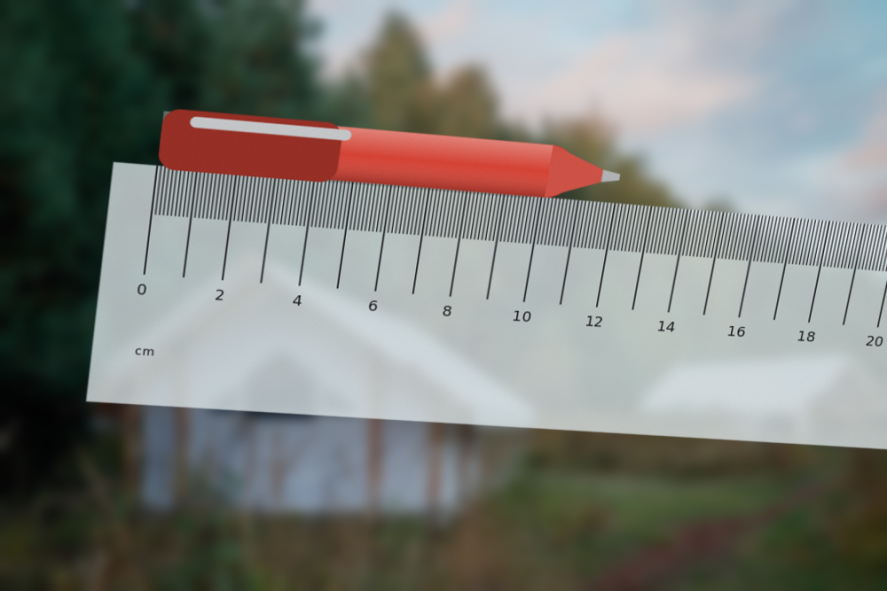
value=12 unit=cm
